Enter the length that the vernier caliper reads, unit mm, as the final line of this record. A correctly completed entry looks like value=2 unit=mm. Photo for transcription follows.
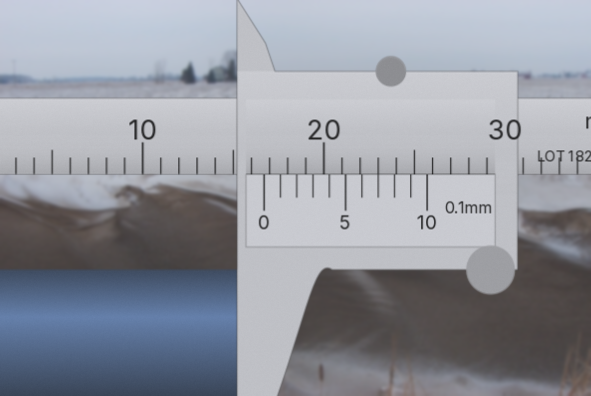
value=16.7 unit=mm
